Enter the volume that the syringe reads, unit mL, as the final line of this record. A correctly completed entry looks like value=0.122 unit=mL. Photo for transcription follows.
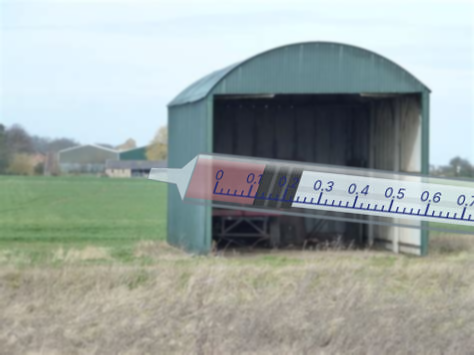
value=0.12 unit=mL
